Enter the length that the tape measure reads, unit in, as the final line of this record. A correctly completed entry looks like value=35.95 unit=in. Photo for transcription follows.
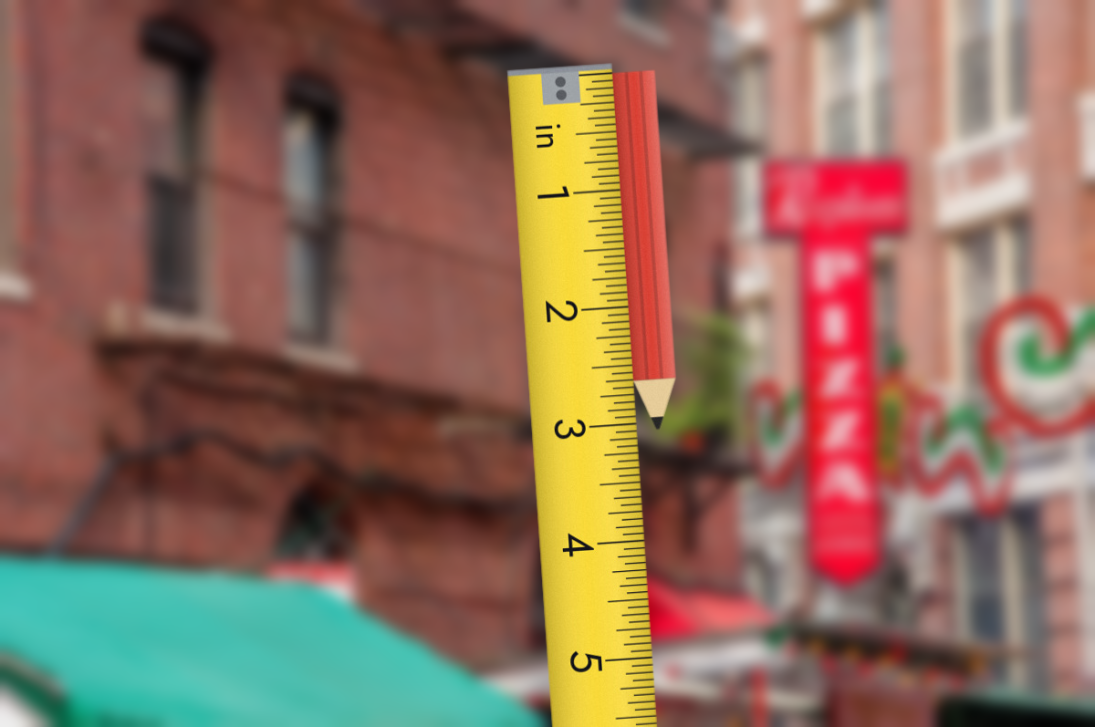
value=3.0625 unit=in
